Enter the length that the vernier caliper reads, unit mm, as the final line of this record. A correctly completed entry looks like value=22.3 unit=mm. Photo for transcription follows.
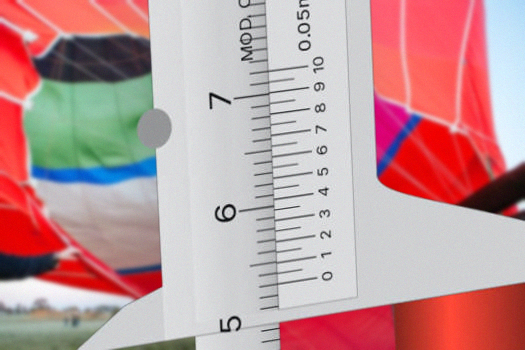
value=53.0 unit=mm
